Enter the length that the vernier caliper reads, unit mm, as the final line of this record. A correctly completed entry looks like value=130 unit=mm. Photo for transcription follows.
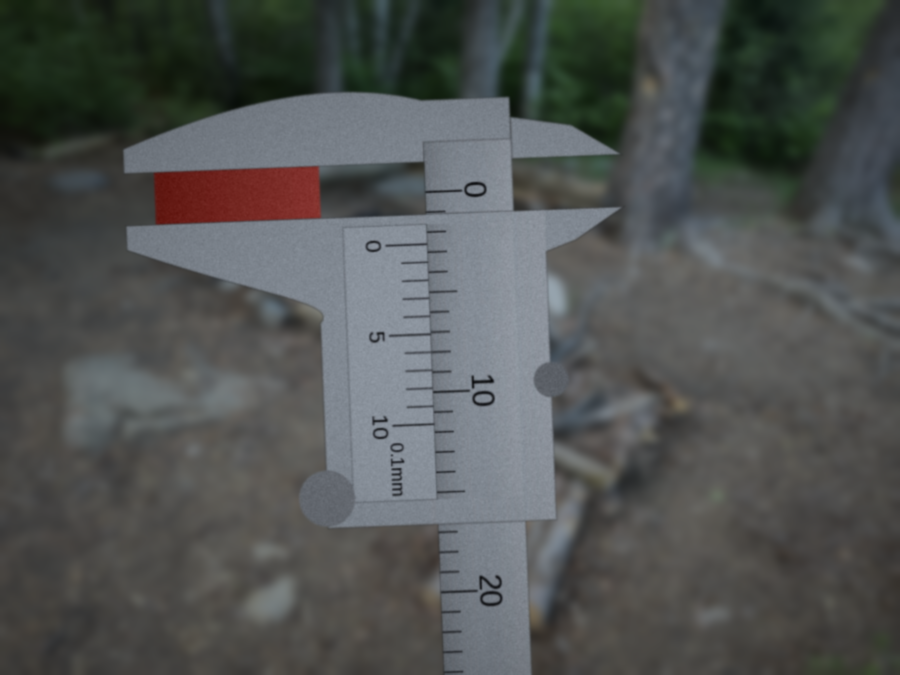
value=2.6 unit=mm
